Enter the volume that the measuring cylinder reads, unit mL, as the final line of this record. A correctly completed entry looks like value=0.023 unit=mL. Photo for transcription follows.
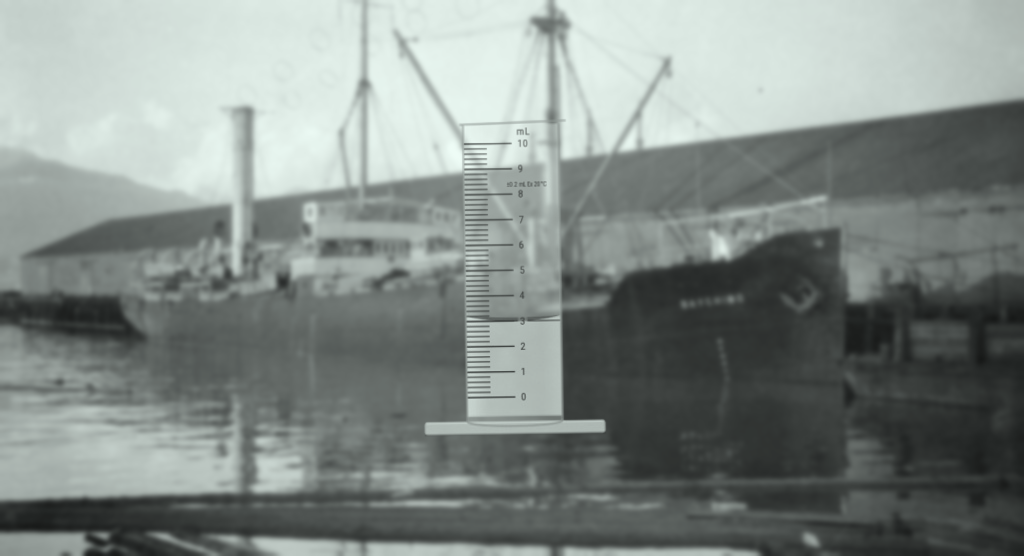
value=3 unit=mL
